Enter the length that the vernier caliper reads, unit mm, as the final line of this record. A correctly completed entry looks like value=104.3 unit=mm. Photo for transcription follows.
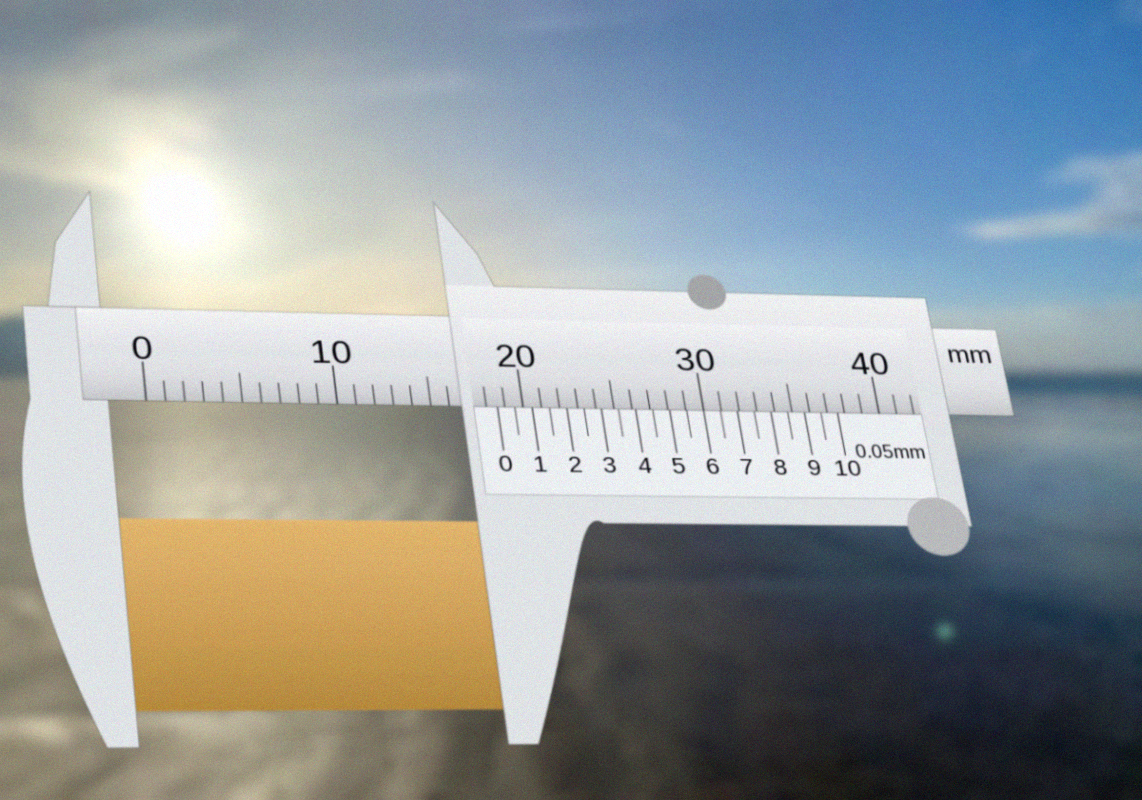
value=18.6 unit=mm
